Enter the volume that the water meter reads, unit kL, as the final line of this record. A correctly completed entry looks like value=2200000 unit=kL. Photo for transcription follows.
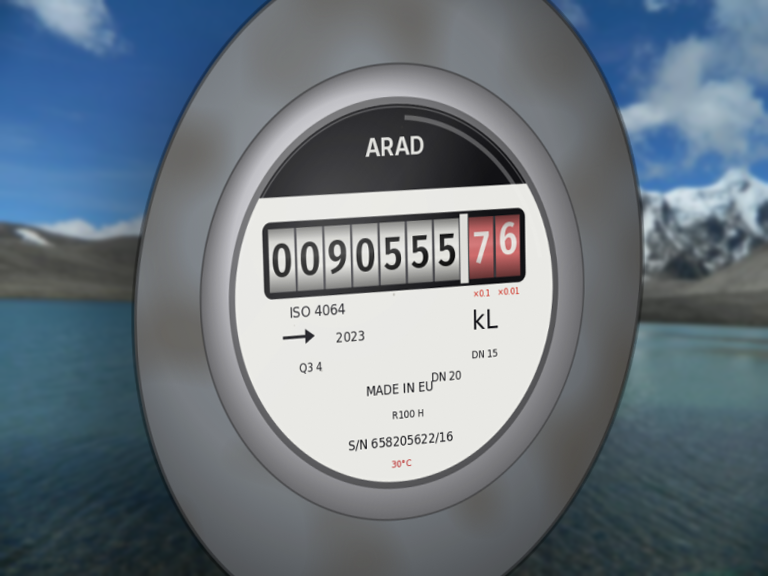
value=90555.76 unit=kL
